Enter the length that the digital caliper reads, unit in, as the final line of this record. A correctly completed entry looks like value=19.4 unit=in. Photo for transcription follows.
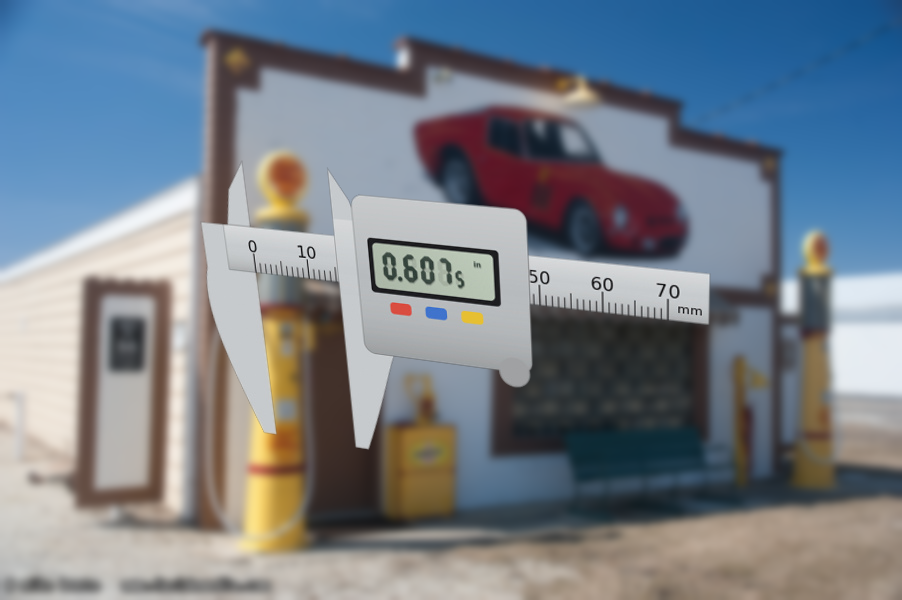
value=0.6075 unit=in
